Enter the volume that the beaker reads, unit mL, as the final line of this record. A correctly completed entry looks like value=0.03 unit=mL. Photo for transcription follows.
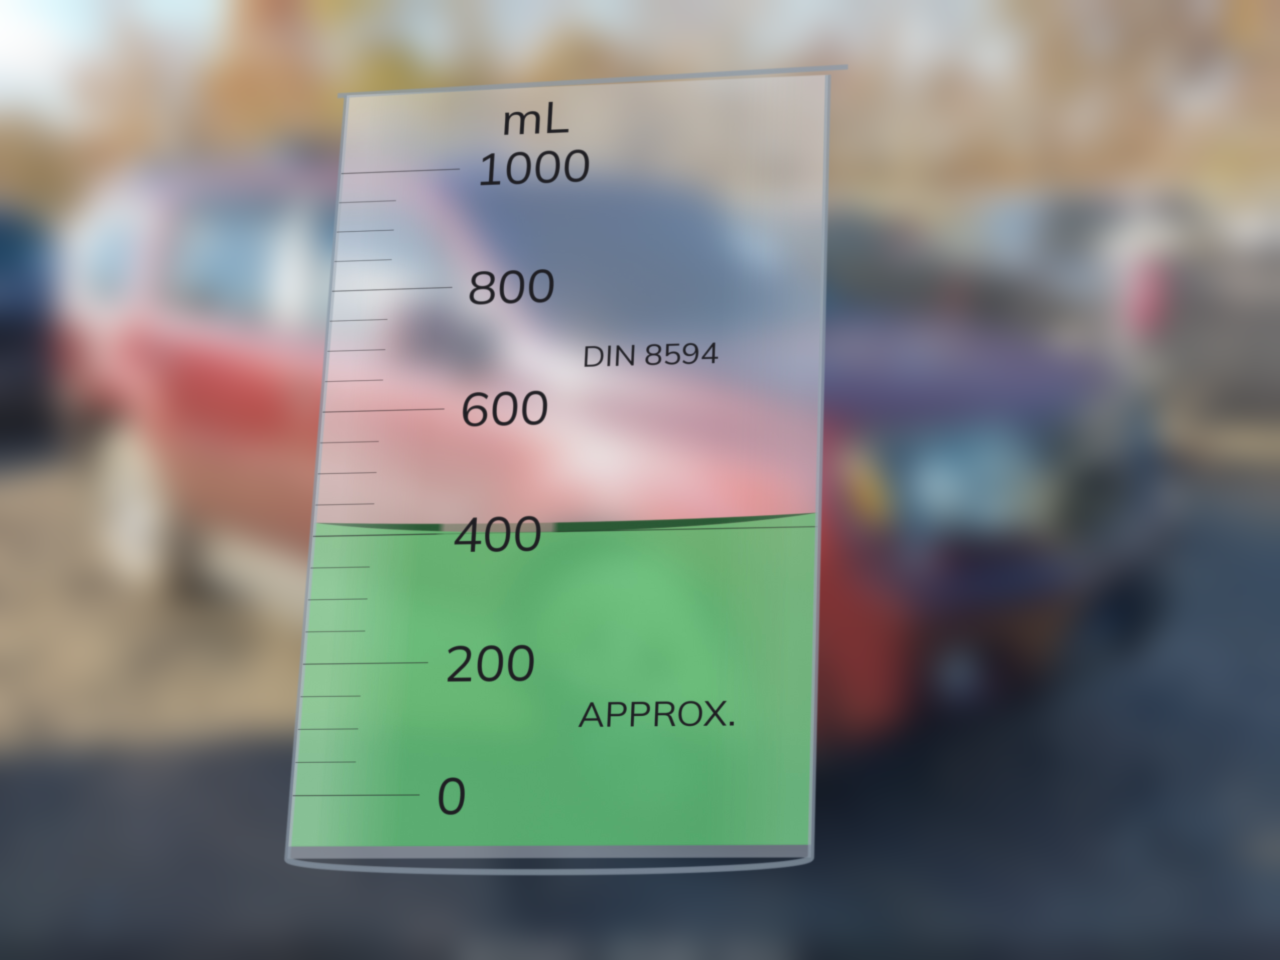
value=400 unit=mL
